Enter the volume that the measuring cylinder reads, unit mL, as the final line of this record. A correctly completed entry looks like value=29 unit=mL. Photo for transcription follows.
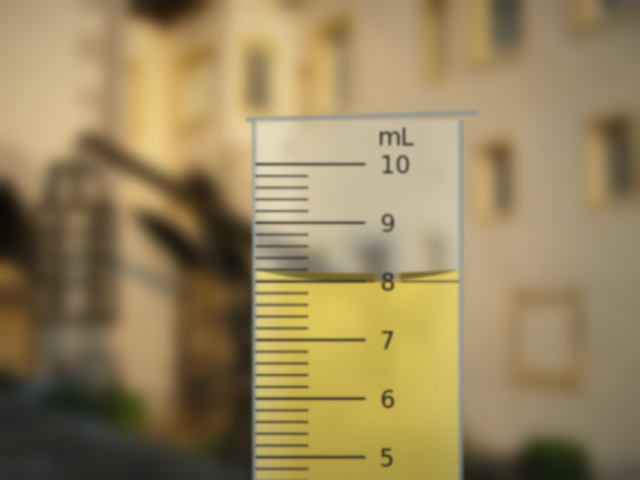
value=8 unit=mL
